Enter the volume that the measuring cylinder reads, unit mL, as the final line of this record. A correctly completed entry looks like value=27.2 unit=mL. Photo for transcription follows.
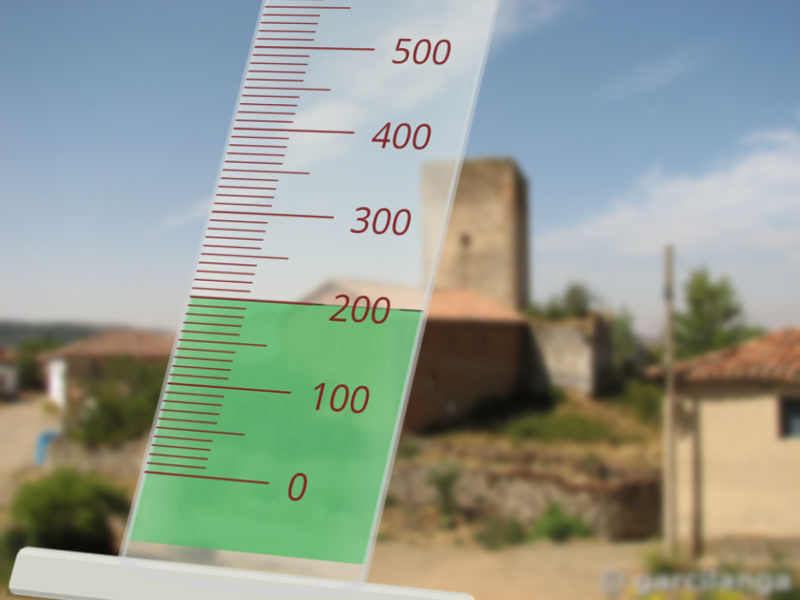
value=200 unit=mL
